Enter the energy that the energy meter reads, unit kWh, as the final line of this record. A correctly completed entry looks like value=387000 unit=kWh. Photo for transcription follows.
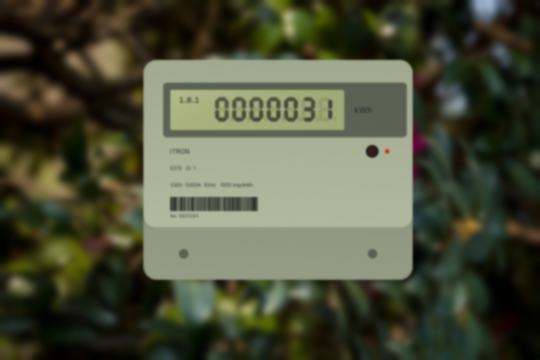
value=31 unit=kWh
